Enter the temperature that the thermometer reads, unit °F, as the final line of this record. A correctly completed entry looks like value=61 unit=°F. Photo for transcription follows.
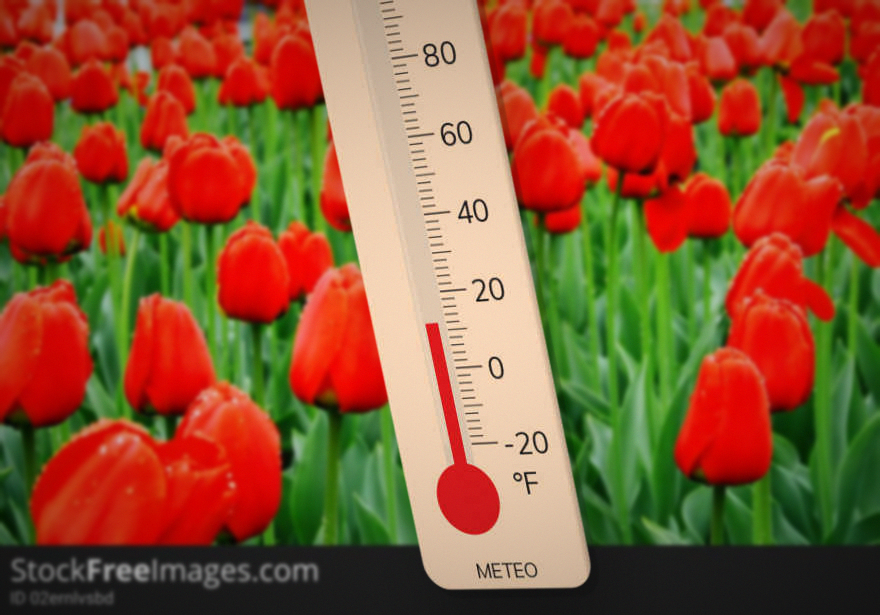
value=12 unit=°F
